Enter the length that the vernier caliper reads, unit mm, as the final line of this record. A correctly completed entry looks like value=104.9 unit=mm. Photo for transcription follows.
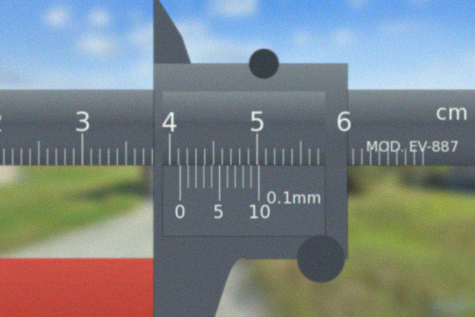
value=41.2 unit=mm
